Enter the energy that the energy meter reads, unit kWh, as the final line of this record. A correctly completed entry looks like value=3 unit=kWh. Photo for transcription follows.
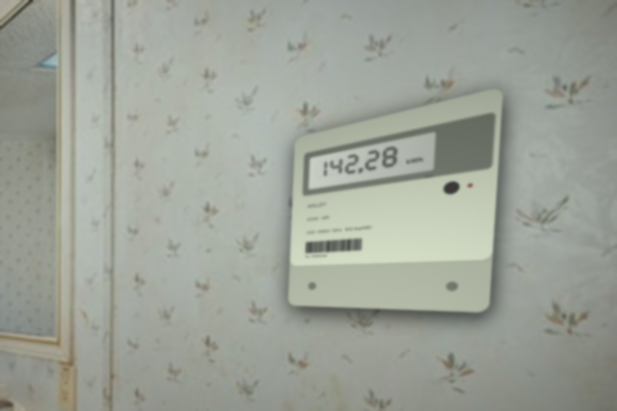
value=142.28 unit=kWh
